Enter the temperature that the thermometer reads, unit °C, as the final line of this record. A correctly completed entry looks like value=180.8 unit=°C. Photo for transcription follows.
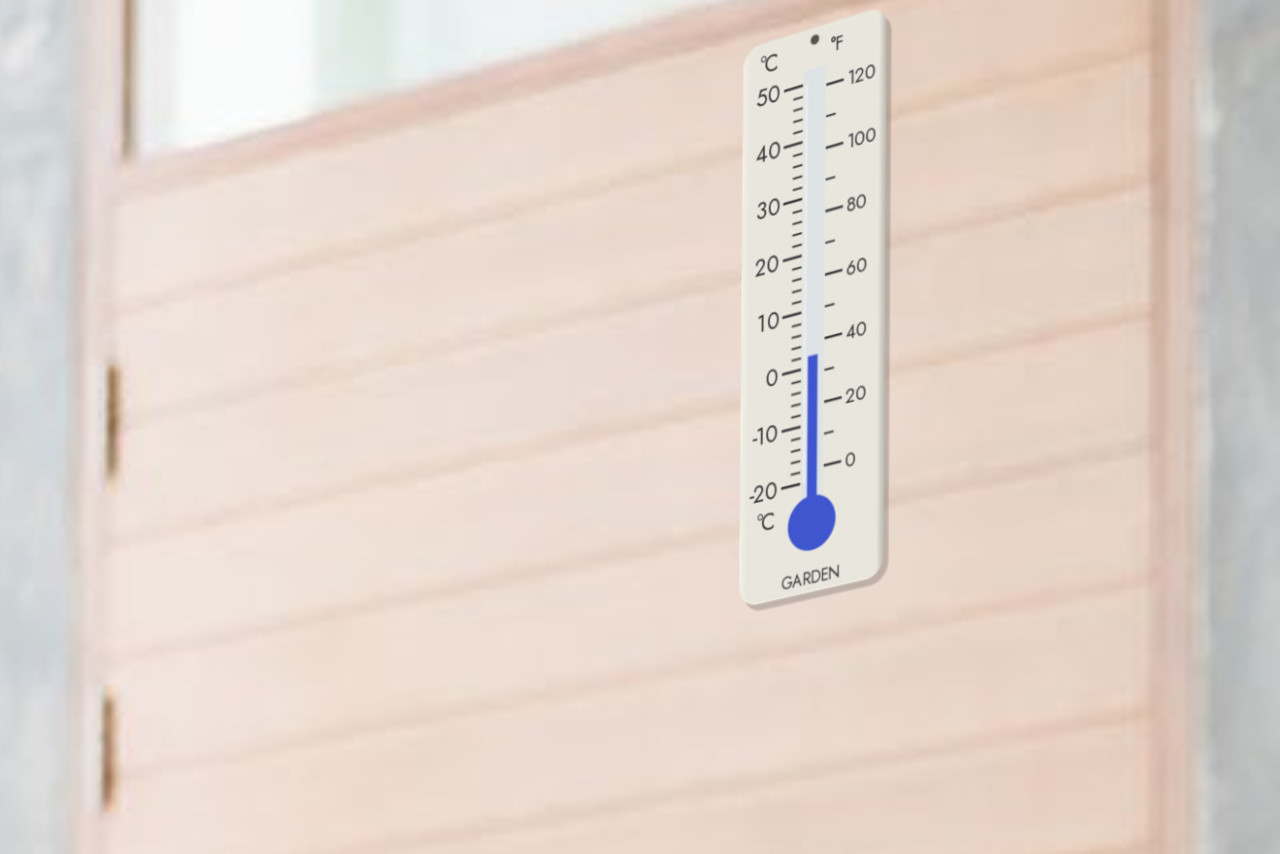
value=2 unit=°C
